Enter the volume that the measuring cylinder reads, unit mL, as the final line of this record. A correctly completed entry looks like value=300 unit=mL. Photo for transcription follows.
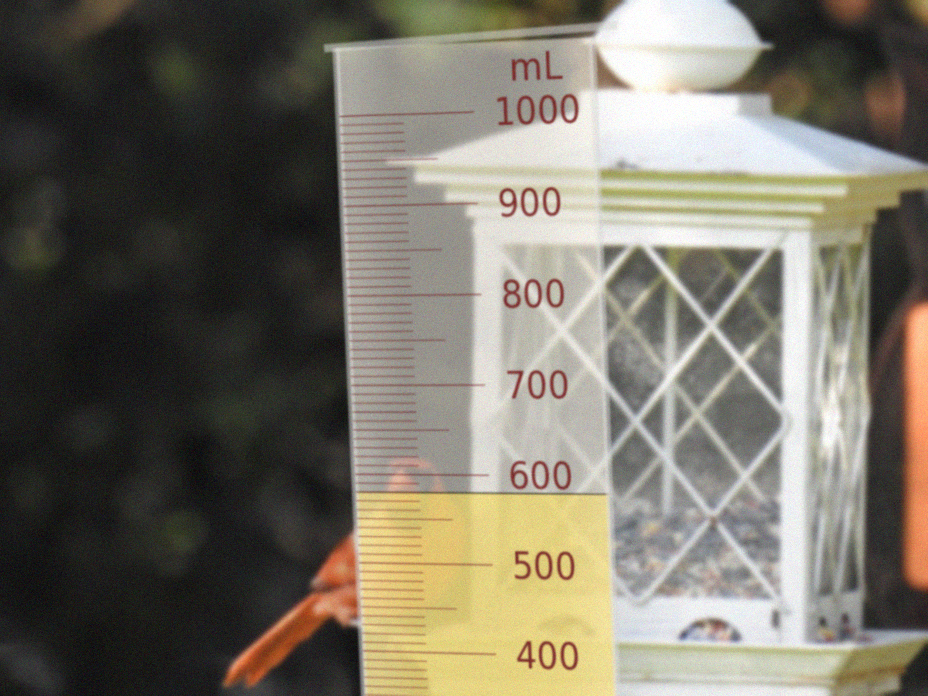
value=580 unit=mL
